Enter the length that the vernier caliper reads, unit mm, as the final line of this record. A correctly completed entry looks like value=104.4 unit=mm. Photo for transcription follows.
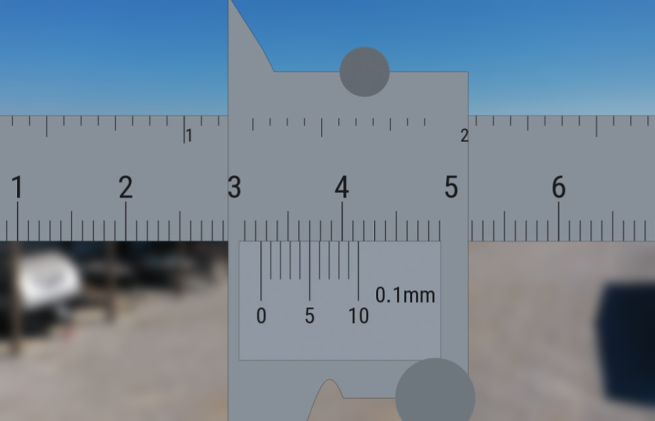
value=32.5 unit=mm
